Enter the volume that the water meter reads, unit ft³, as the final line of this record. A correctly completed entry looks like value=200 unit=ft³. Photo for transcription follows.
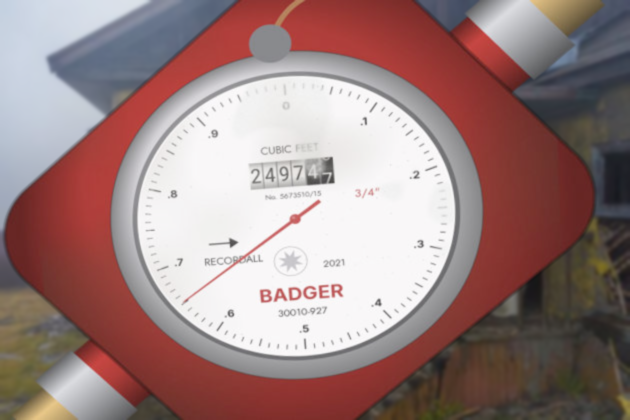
value=249746.65 unit=ft³
